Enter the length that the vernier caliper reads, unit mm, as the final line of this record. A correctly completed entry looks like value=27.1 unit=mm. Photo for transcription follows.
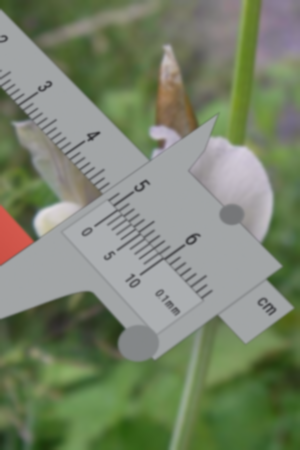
value=50.8 unit=mm
